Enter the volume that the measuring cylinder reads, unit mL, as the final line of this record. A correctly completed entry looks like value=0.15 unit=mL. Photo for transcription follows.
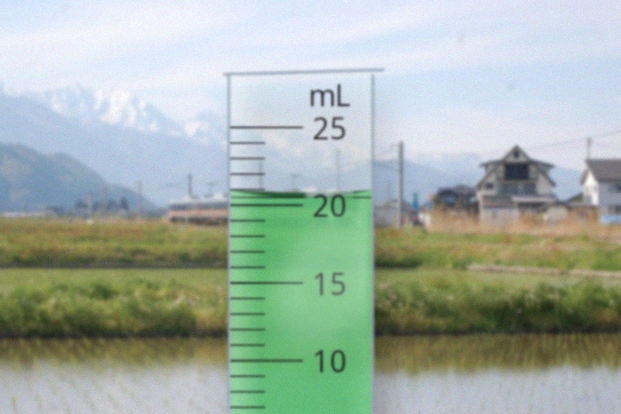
value=20.5 unit=mL
